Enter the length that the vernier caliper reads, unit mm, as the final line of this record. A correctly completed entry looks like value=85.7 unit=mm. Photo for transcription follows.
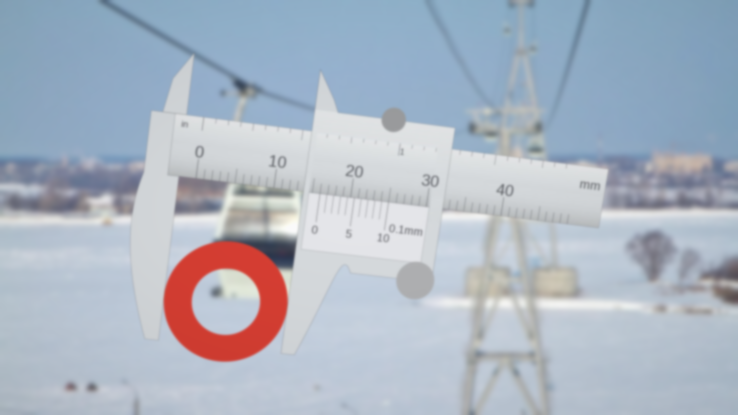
value=16.0 unit=mm
